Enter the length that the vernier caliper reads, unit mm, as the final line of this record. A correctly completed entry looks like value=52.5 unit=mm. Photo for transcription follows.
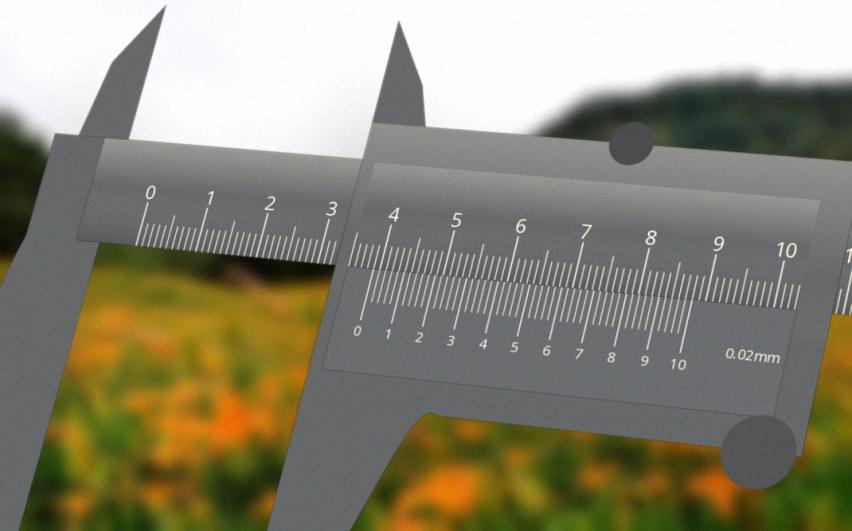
value=39.0 unit=mm
